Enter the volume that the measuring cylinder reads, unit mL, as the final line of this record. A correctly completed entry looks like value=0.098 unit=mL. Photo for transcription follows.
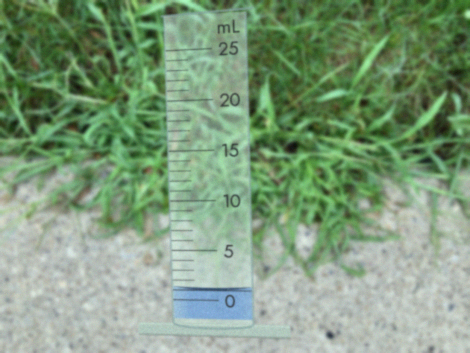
value=1 unit=mL
